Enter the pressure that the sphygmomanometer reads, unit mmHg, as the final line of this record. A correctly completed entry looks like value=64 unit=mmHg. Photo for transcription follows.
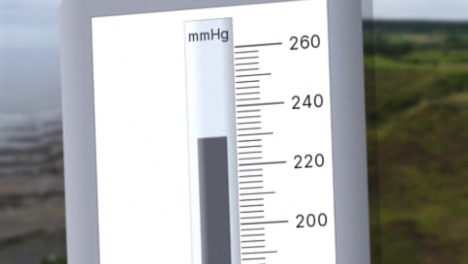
value=230 unit=mmHg
